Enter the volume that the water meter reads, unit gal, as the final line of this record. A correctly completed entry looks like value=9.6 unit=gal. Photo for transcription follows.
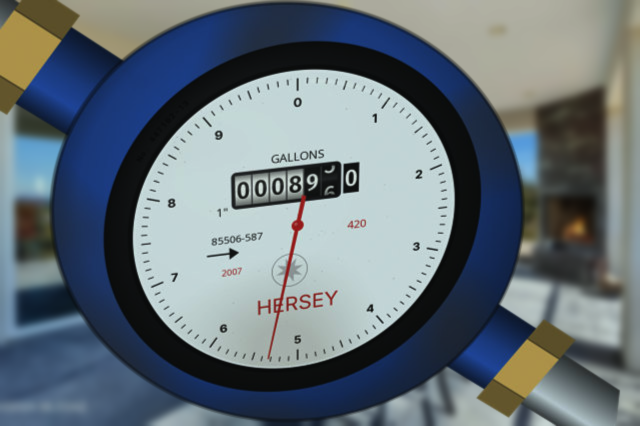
value=8955.3 unit=gal
